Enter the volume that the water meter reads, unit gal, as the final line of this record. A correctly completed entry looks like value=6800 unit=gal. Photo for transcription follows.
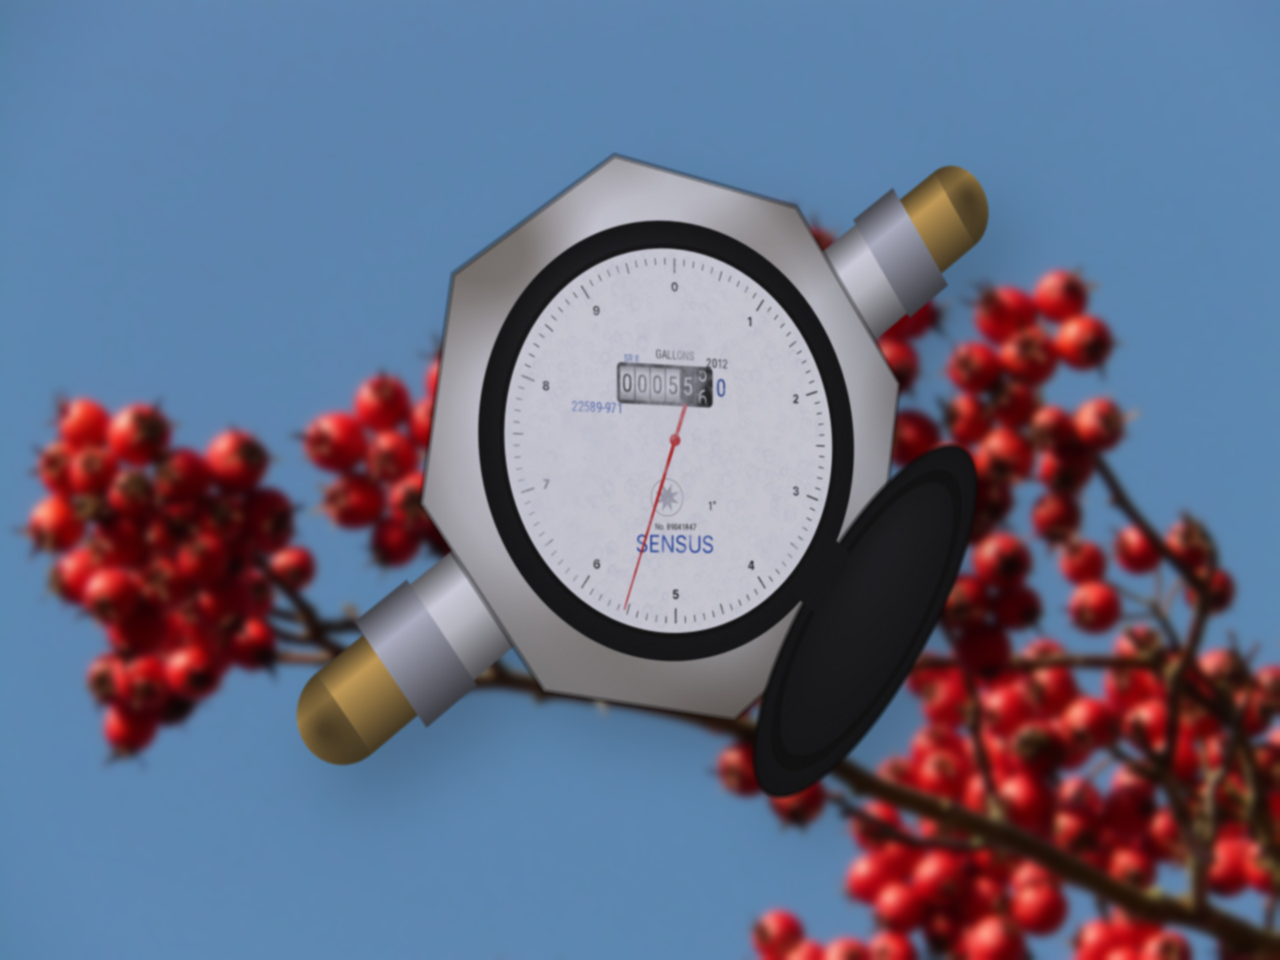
value=5555.5 unit=gal
